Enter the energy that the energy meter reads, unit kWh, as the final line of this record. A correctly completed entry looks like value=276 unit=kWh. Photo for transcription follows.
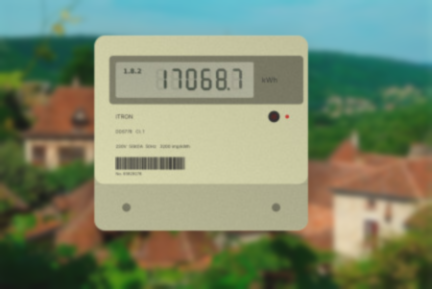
value=17068.7 unit=kWh
